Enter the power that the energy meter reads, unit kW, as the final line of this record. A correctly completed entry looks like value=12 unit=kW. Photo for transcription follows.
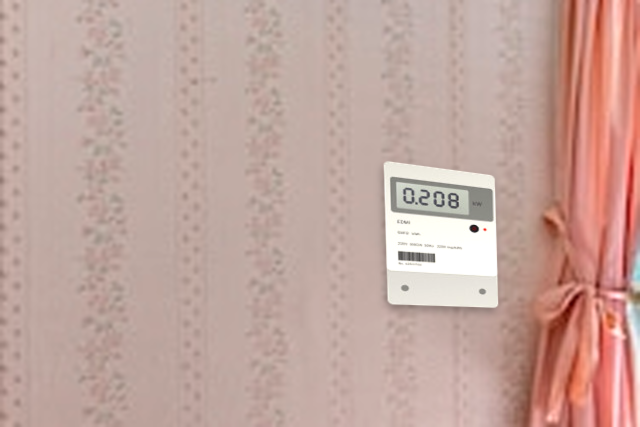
value=0.208 unit=kW
